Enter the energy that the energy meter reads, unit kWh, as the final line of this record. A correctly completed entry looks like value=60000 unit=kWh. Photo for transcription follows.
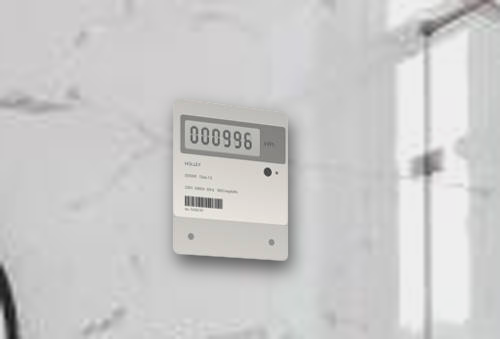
value=996 unit=kWh
